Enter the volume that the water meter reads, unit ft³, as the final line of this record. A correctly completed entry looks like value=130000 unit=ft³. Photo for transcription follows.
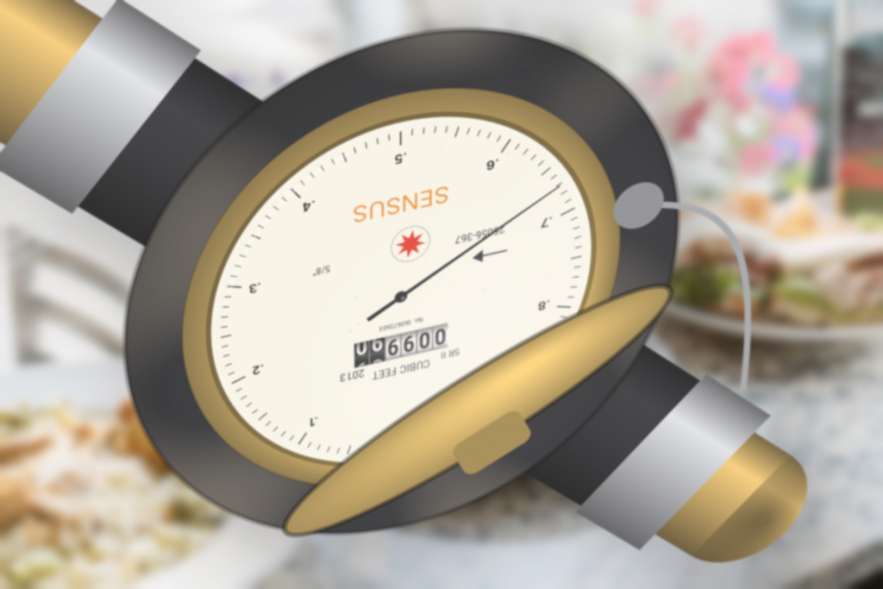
value=9989.67 unit=ft³
